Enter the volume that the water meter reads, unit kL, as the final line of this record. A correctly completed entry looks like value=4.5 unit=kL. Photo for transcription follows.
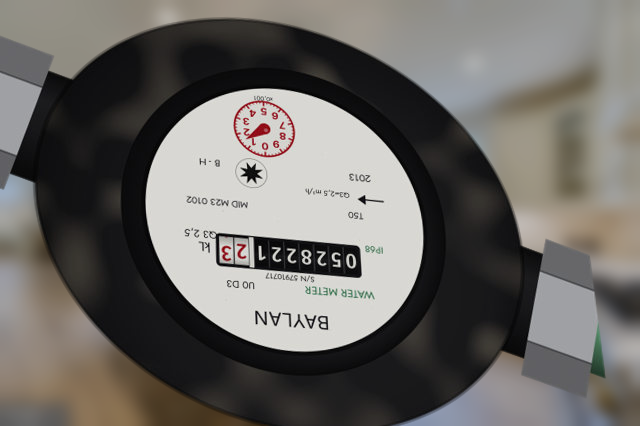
value=528221.231 unit=kL
